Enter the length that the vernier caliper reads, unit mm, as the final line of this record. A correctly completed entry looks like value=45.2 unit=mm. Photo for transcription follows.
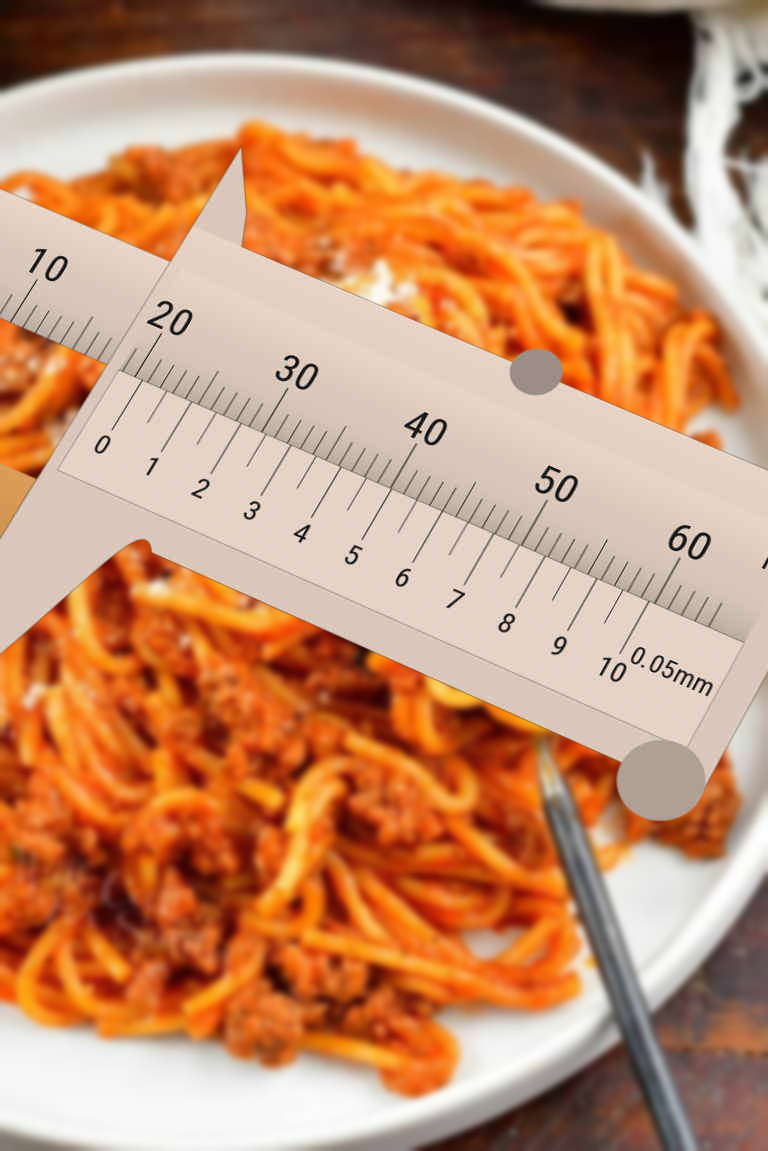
value=20.6 unit=mm
